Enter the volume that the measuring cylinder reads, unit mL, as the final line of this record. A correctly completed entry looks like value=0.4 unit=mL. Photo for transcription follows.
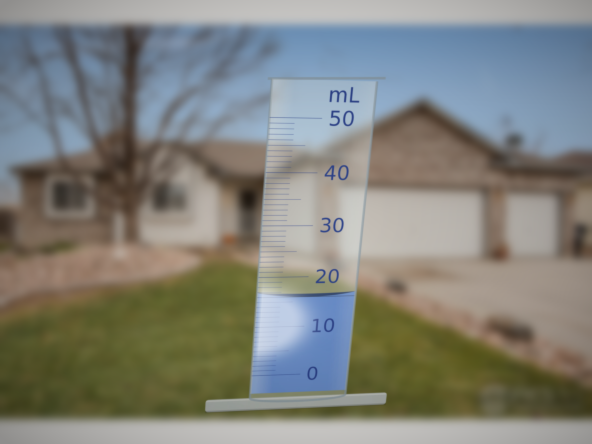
value=16 unit=mL
